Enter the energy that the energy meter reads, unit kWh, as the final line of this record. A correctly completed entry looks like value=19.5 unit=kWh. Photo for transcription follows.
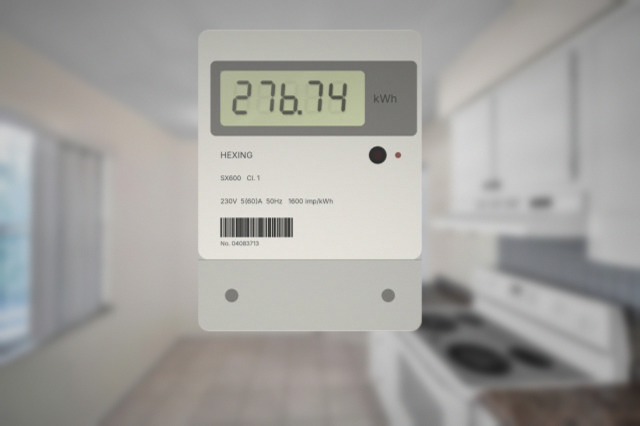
value=276.74 unit=kWh
